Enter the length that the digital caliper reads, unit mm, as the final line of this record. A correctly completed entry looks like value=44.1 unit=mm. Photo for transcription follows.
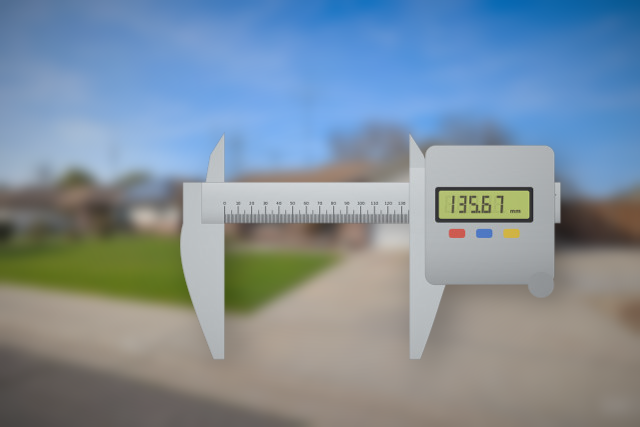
value=135.67 unit=mm
